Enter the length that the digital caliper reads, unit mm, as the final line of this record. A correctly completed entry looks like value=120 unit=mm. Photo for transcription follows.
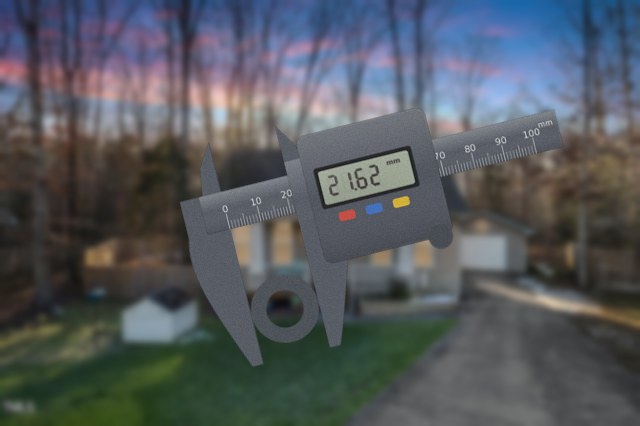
value=21.62 unit=mm
